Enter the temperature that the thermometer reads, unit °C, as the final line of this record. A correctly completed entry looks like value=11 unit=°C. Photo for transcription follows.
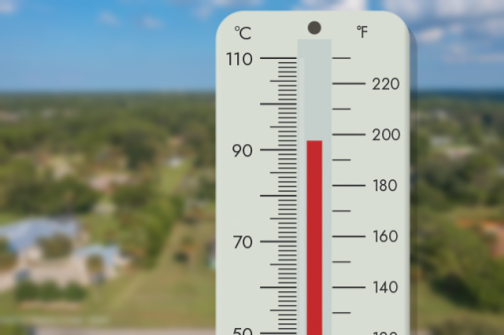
value=92 unit=°C
